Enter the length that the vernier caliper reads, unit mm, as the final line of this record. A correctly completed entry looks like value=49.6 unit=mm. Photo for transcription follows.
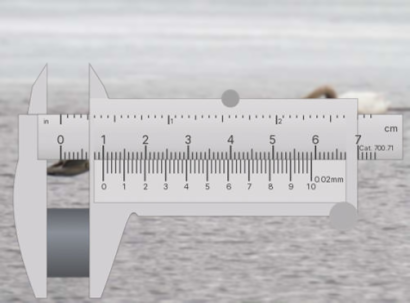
value=10.0 unit=mm
